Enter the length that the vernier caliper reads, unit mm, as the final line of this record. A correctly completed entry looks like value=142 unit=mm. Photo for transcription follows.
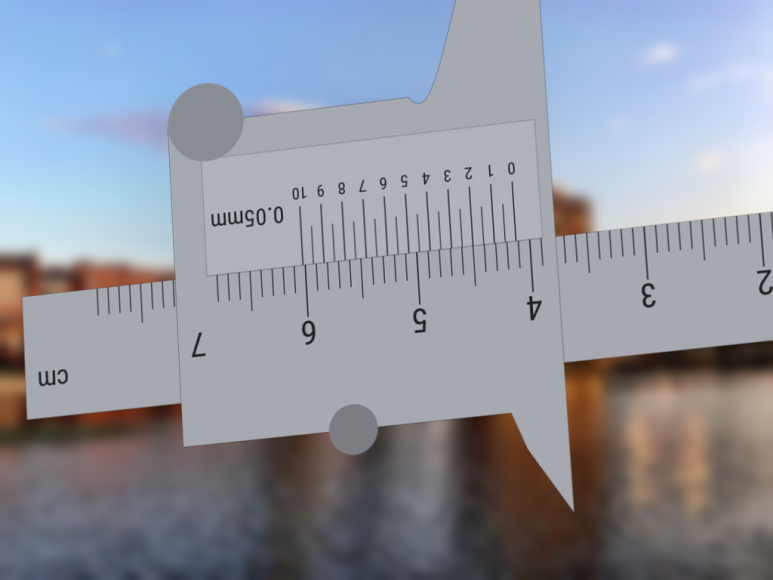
value=41.2 unit=mm
